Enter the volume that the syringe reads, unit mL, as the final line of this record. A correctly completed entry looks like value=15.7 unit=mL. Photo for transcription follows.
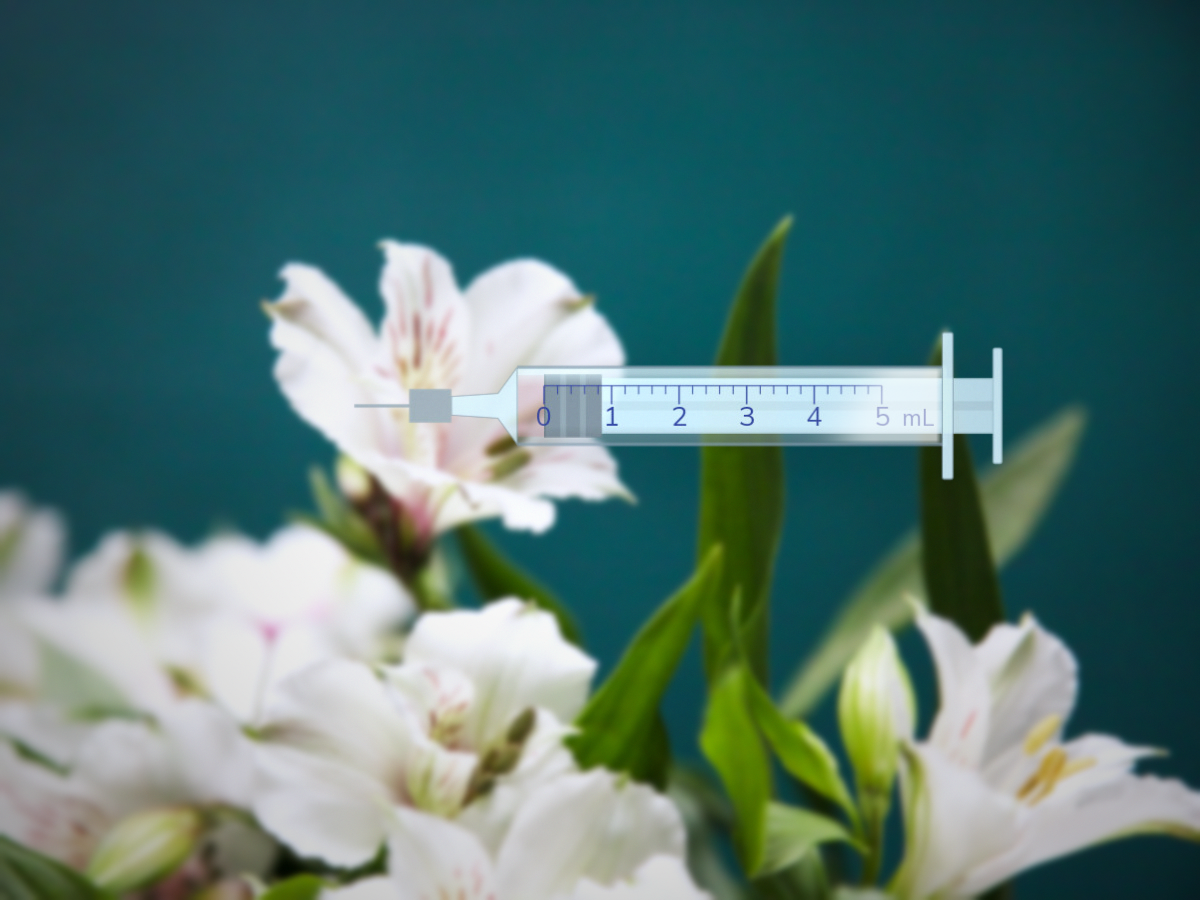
value=0 unit=mL
